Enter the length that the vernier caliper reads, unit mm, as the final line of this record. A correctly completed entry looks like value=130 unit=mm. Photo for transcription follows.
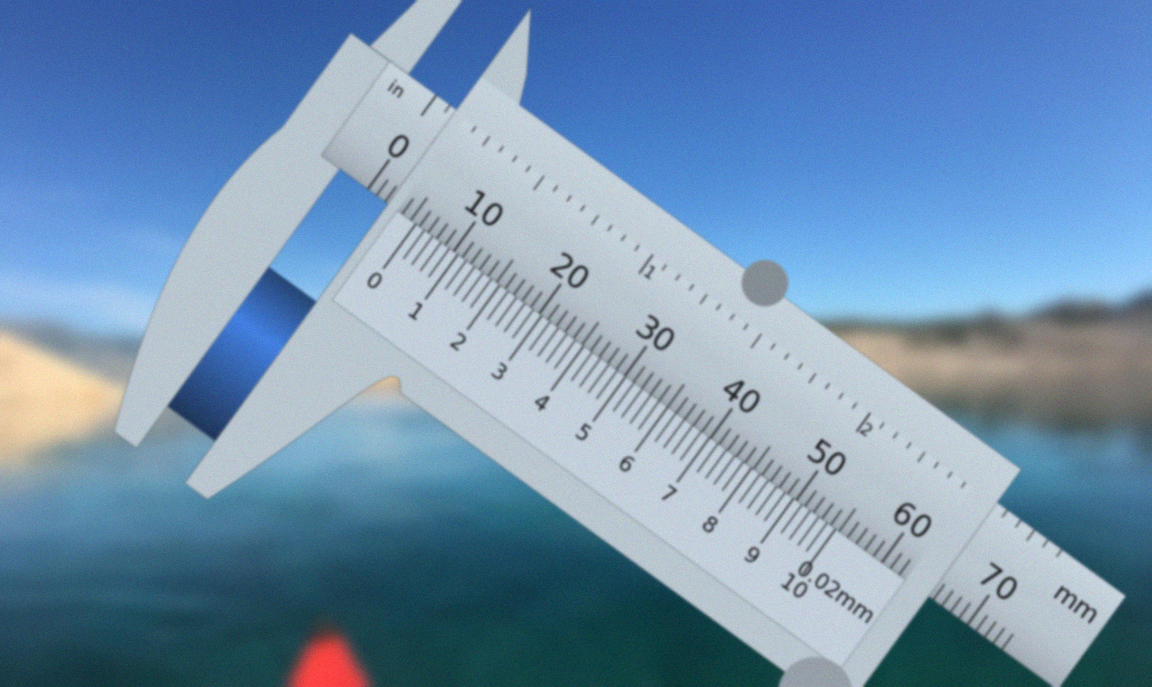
value=5.6 unit=mm
